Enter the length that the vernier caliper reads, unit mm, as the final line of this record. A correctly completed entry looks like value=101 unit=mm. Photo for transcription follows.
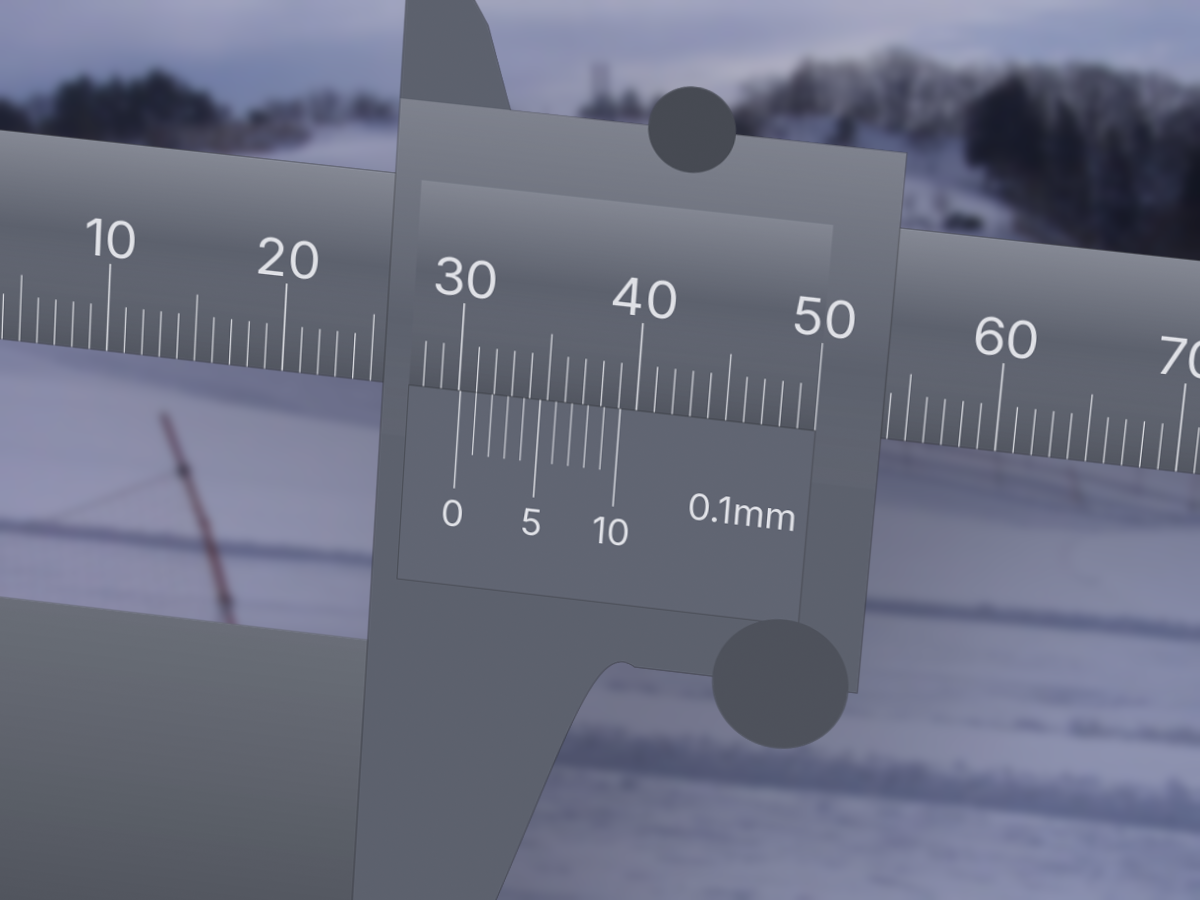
value=30.1 unit=mm
